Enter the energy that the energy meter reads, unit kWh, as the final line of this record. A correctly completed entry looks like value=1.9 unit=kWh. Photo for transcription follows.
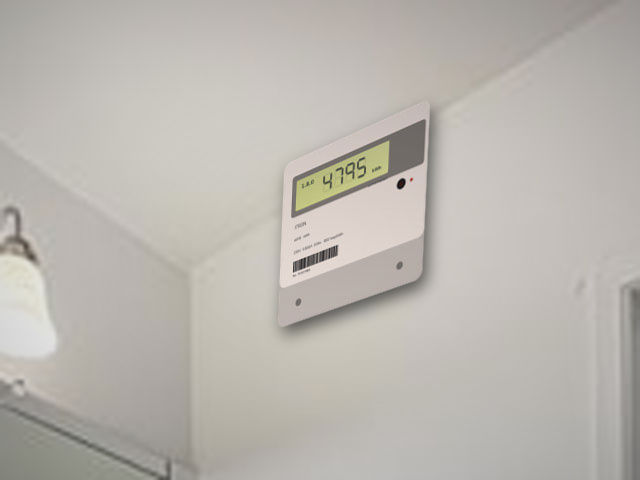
value=4795 unit=kWh
